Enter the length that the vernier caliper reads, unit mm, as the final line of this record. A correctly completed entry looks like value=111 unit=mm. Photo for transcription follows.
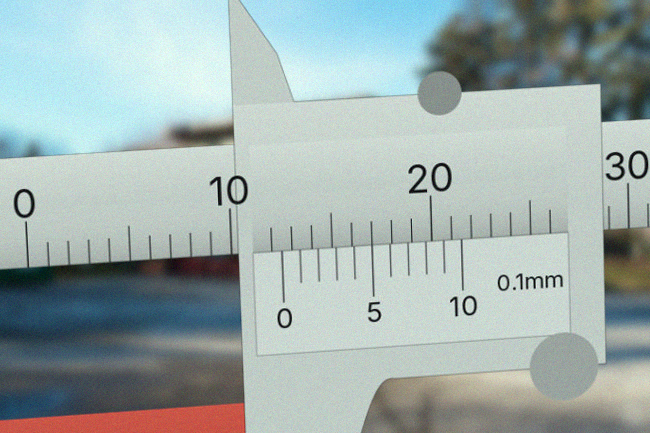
value=12.5 unit=mm
